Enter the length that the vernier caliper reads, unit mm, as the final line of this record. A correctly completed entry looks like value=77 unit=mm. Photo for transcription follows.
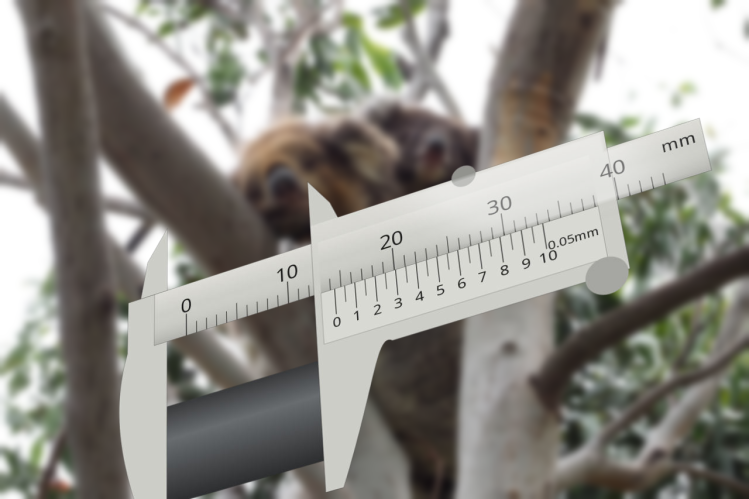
value=14.4 unit=mm
